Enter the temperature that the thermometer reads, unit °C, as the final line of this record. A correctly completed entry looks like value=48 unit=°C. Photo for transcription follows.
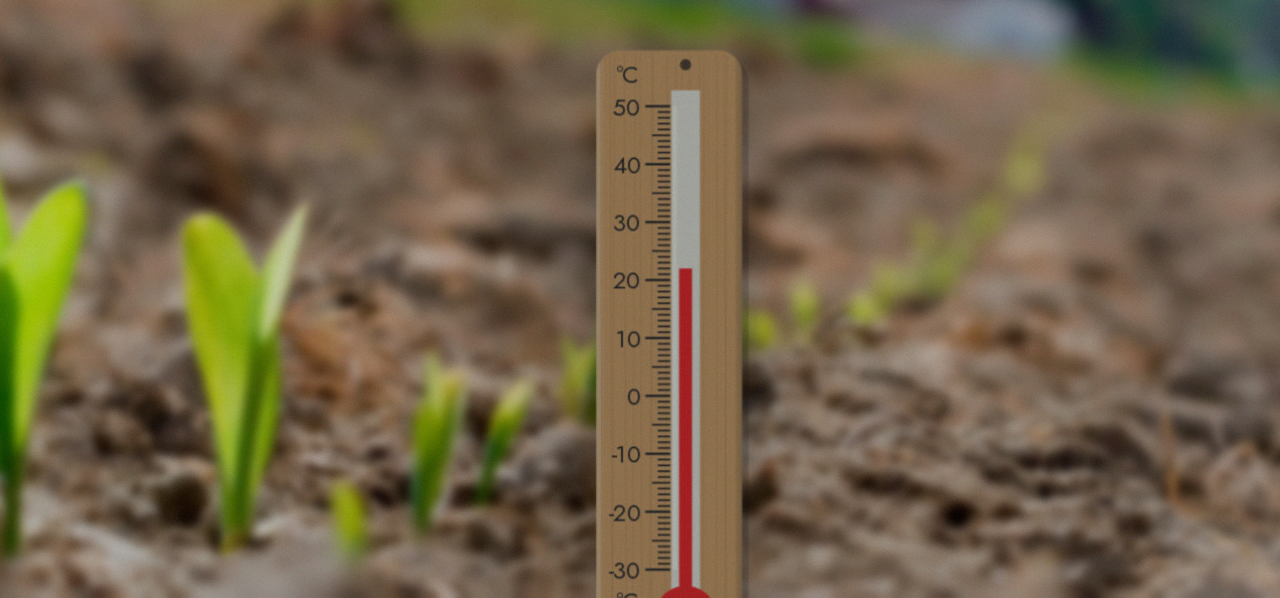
value=22 unit=°C
